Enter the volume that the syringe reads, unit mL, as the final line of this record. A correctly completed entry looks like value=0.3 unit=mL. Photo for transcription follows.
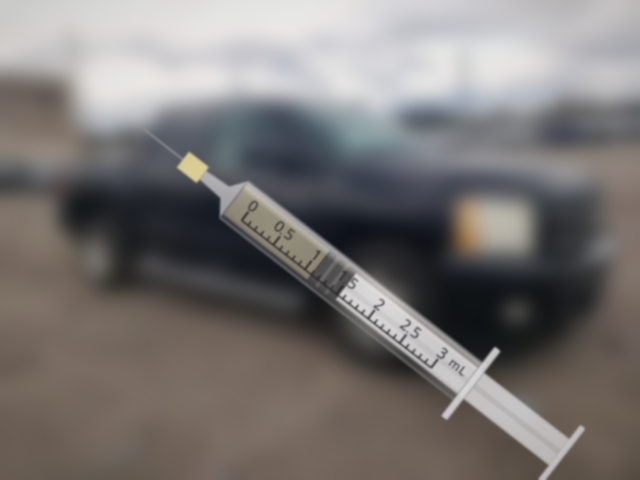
value=1.1 unit=mL
